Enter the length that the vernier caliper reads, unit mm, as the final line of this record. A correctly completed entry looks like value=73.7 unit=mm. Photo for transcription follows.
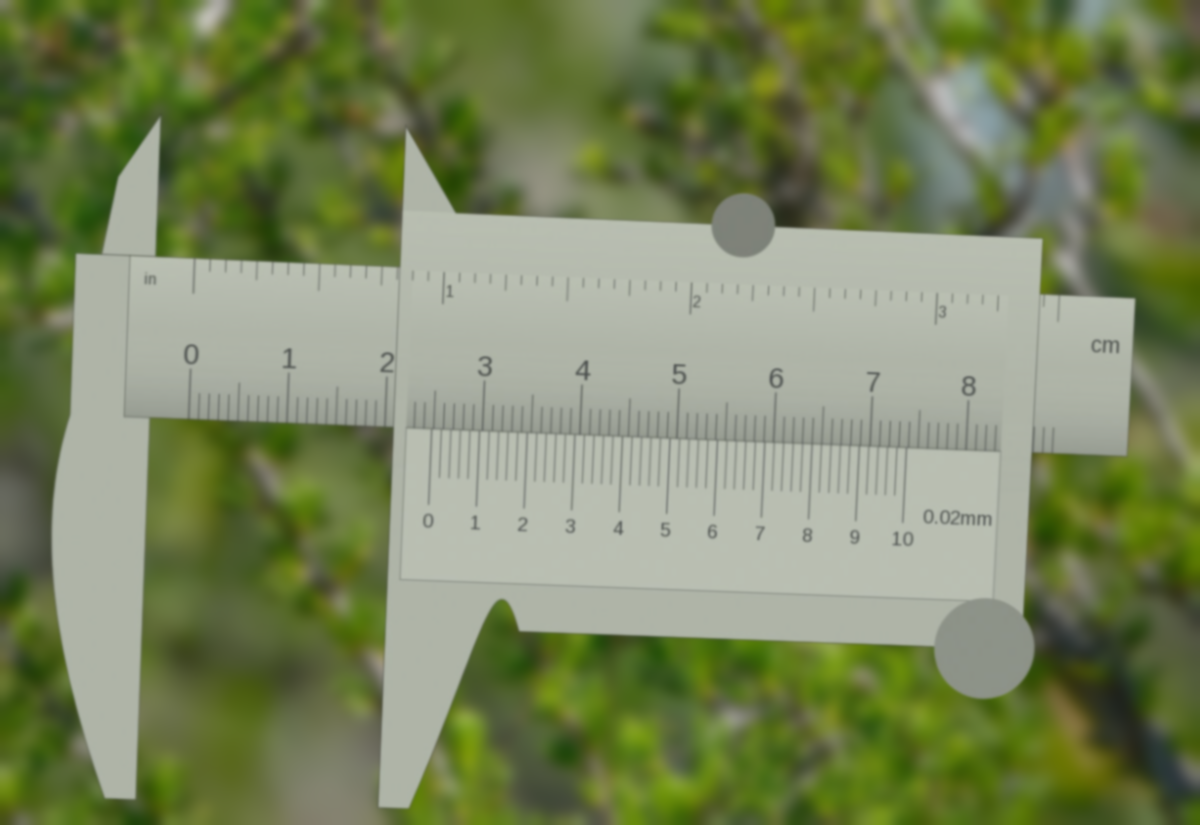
value=24.8 unit=mm
